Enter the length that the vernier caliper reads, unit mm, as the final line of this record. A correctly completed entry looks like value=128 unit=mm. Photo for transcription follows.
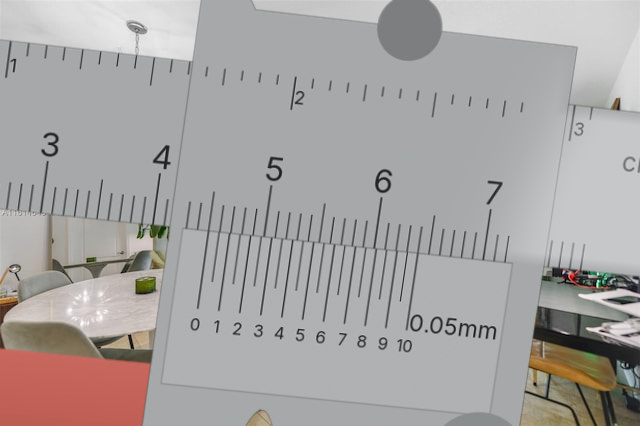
value=45.0 unit=mm
